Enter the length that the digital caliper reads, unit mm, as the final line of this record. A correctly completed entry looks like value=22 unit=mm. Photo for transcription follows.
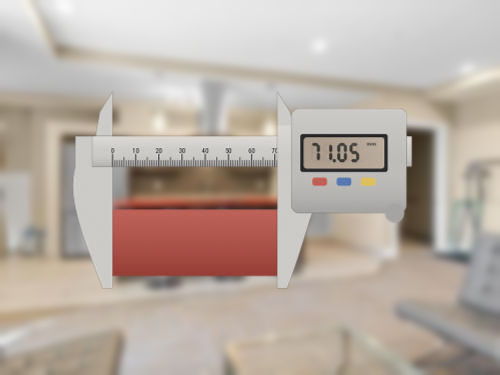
value=71.05 unit=mm
